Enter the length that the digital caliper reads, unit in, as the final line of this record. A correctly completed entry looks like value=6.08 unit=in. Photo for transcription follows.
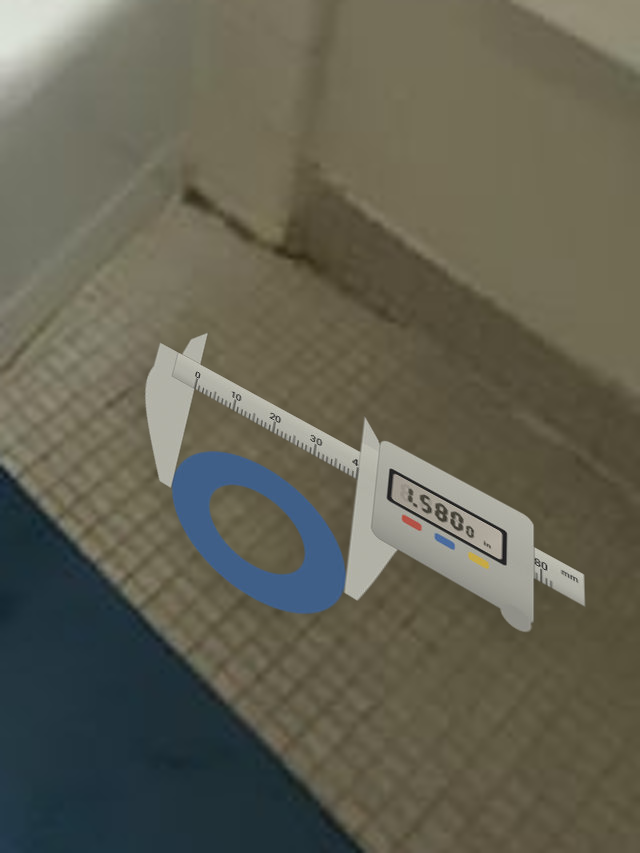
value=1.5800 unit=in
